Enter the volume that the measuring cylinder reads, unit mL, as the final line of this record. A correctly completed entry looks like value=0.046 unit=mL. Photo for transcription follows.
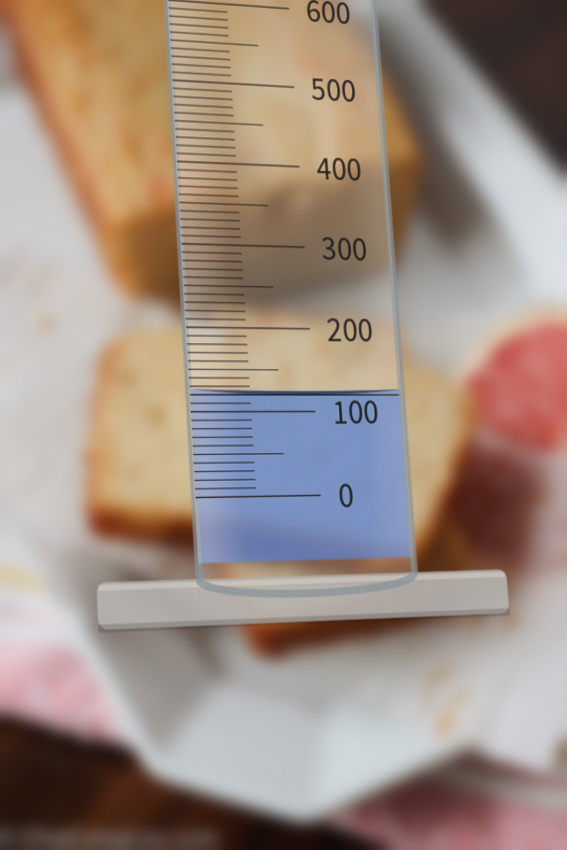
value=120 unit=mL
